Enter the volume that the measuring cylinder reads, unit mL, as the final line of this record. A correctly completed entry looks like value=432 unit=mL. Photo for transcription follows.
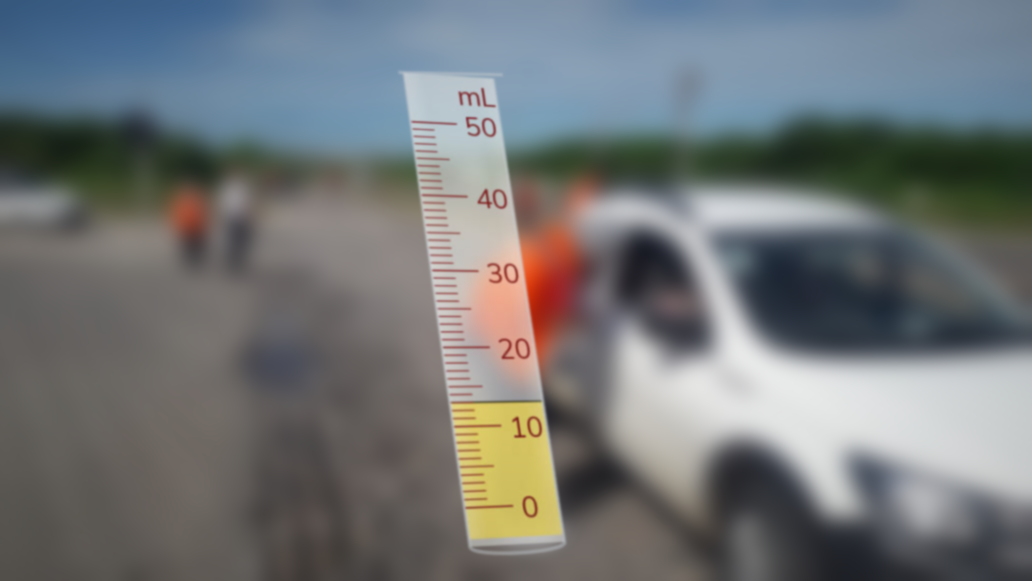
value=13 unit=mL
